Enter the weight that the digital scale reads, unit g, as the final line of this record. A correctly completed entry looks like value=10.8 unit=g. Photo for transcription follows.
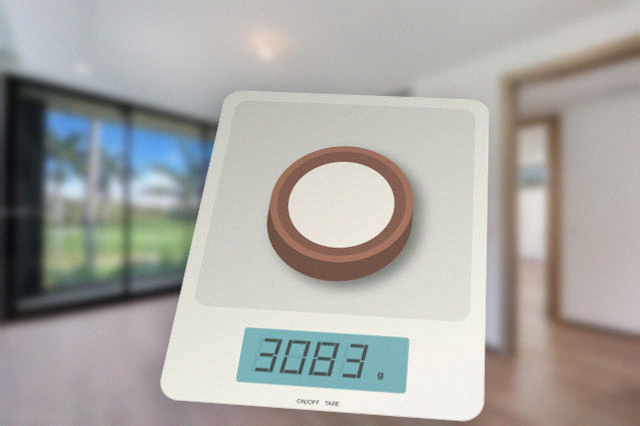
value=3083 unit=g
